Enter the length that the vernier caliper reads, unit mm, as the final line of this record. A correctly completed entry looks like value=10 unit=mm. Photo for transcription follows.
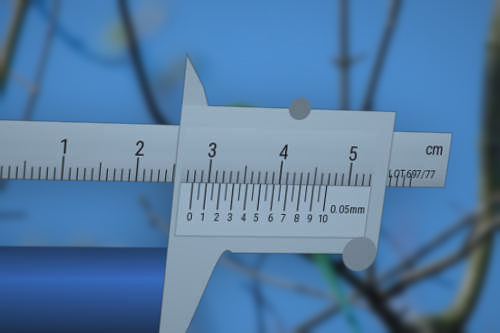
value=27.8 unit=mm
